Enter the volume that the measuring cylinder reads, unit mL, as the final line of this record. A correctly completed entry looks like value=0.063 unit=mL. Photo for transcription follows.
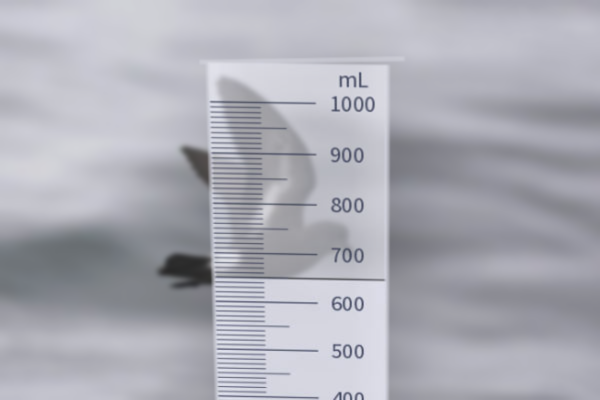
value=650 unit=mL
